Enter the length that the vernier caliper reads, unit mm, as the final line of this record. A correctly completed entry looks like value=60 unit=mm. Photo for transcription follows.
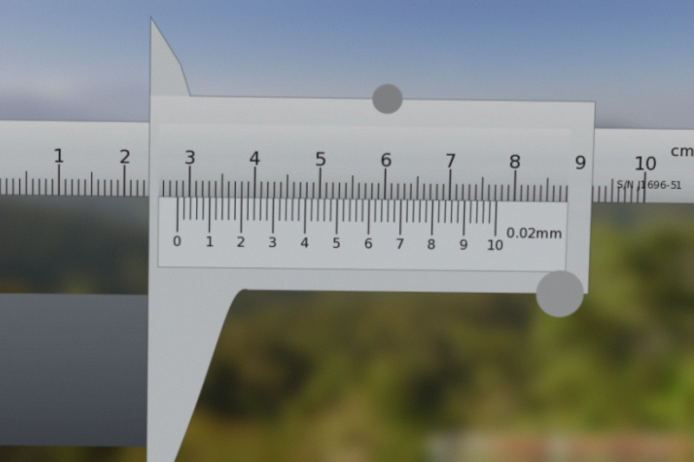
value=28.2 unit=mm
